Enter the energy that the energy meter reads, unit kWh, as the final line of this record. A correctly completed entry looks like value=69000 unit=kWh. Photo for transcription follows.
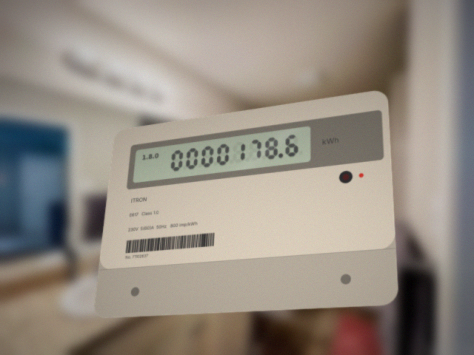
value=178.6 unit=kWh
